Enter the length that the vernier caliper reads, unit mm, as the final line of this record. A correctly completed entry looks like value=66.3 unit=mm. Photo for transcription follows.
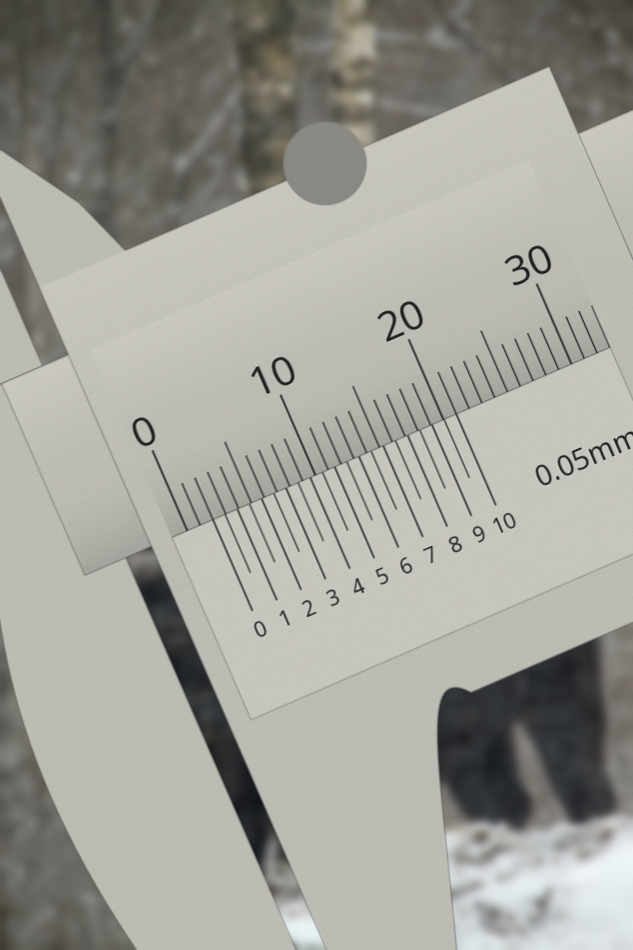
value=2.0 unit=mm
